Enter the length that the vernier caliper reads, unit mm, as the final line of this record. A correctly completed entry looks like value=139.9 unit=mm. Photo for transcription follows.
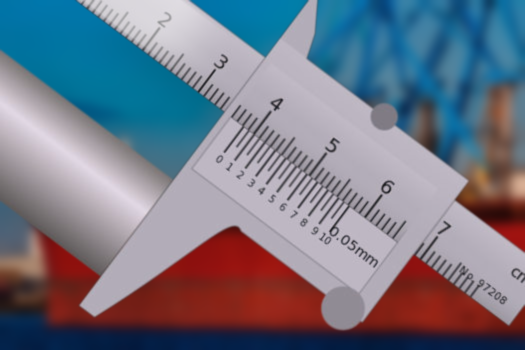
value=38.2 unit=mm
